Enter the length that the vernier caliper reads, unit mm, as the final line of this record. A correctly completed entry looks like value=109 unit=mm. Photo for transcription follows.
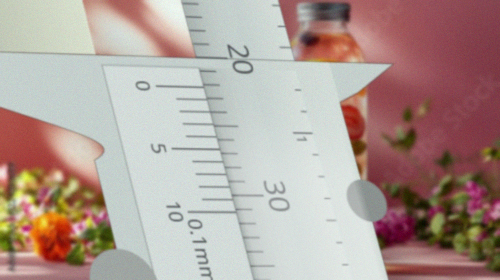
value=22.2 unit=mm
